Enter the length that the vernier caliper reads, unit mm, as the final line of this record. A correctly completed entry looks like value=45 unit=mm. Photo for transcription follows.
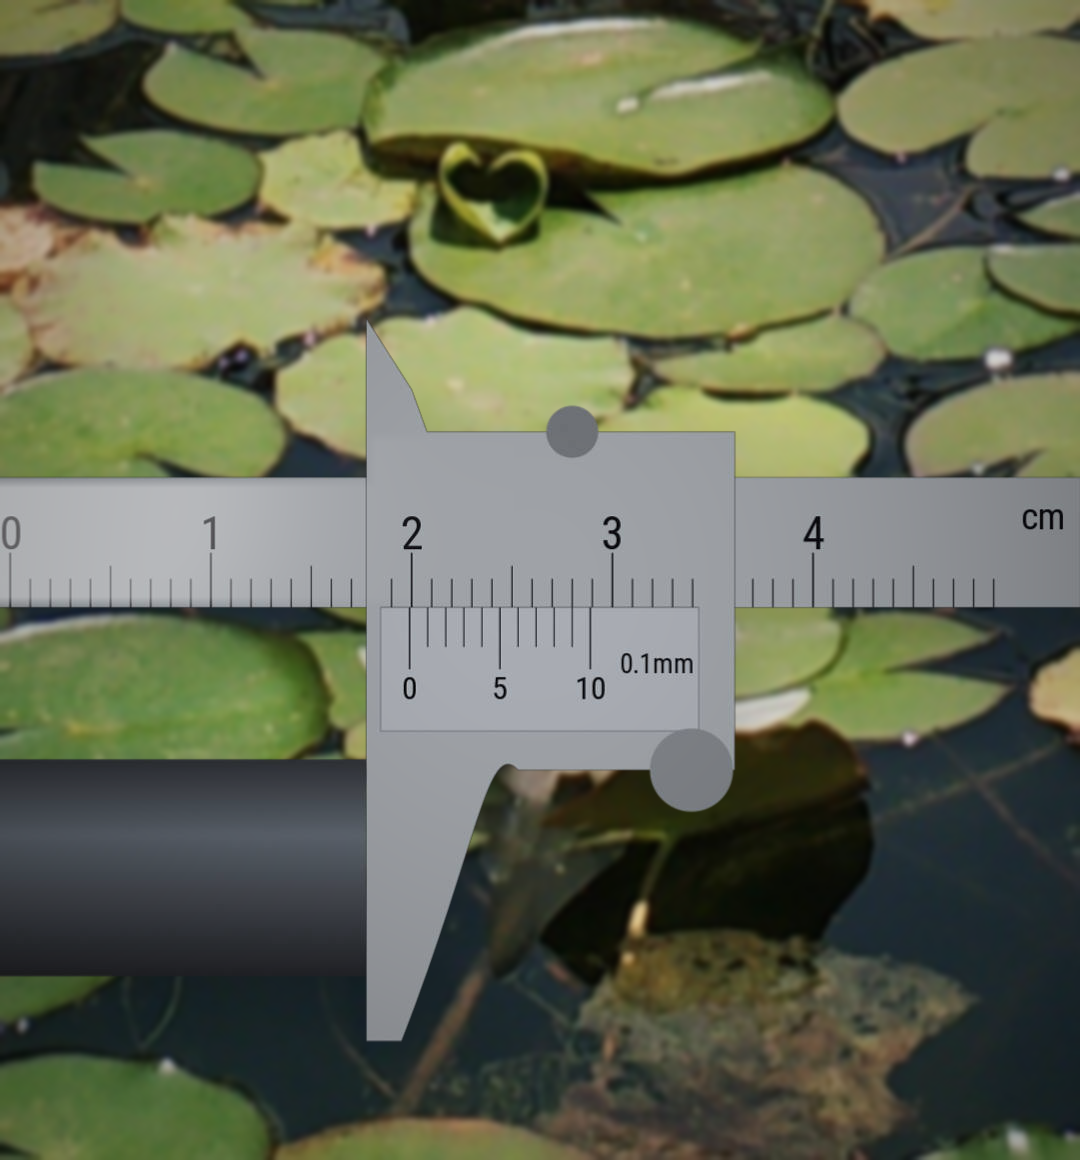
value=19.9 unit=mm
